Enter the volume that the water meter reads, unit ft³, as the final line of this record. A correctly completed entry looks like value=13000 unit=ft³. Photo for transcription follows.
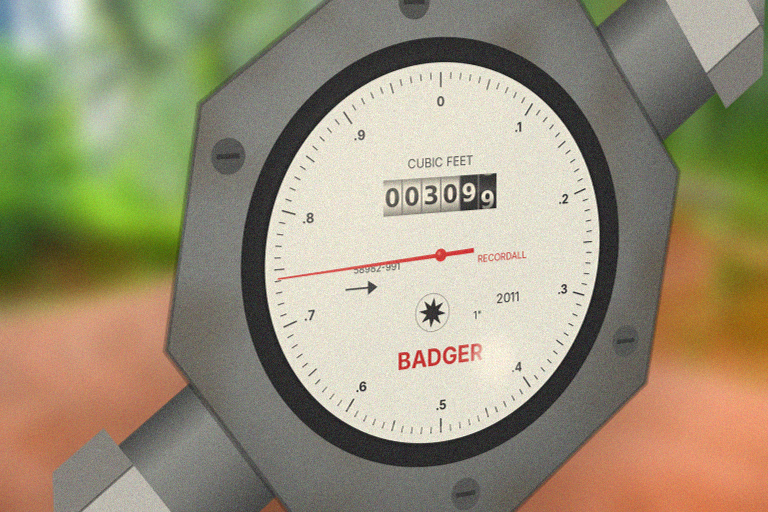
value=3098.74 unit=ft³
